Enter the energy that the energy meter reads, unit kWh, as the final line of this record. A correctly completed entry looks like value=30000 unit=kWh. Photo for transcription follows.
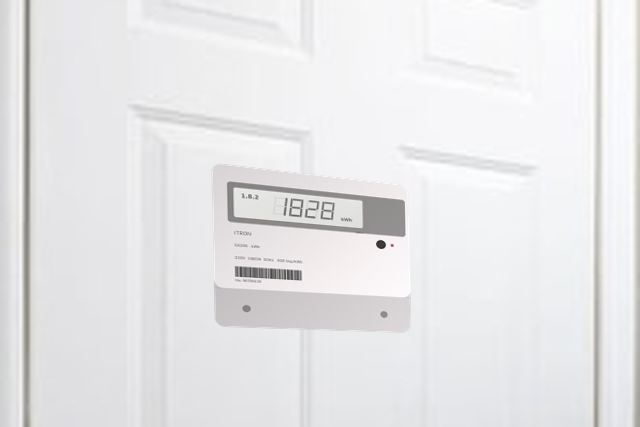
value=1828 unit=kWh
